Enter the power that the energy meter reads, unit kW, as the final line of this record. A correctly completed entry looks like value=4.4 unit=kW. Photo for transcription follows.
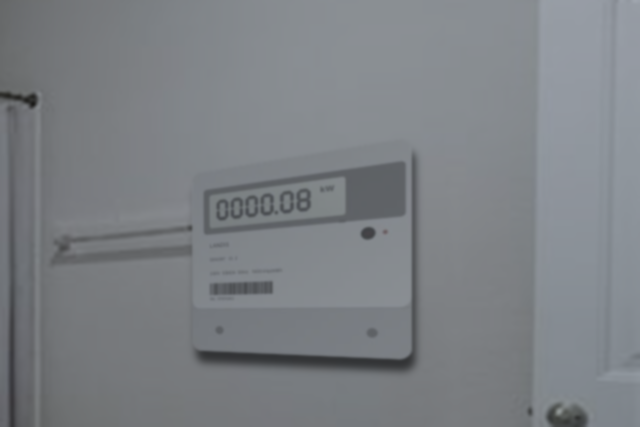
value=0.08 unit=kW
